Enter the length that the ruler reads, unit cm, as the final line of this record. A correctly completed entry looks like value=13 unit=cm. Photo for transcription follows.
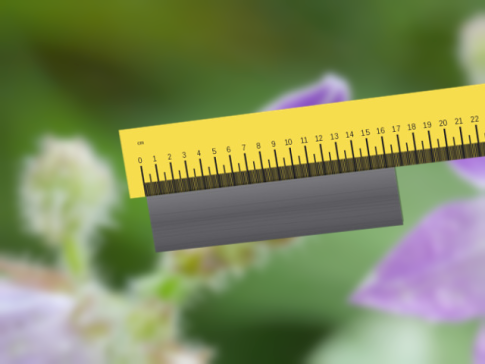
value=16.5 unit=cm
